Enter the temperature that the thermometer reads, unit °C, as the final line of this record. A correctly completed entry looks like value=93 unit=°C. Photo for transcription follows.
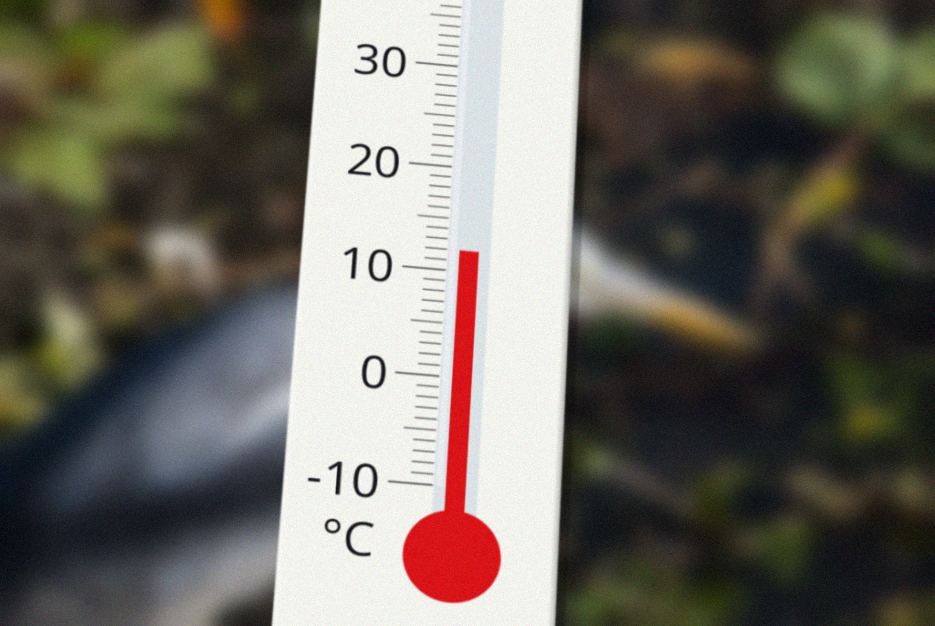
value=12 unit=°C
